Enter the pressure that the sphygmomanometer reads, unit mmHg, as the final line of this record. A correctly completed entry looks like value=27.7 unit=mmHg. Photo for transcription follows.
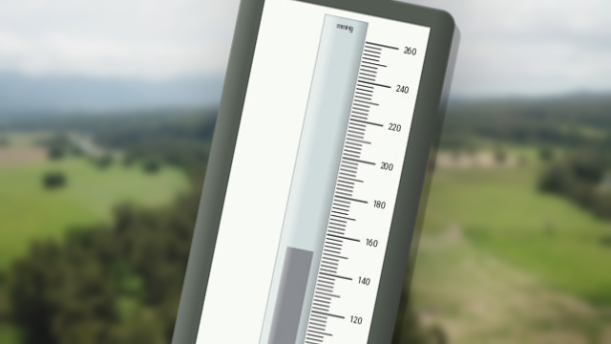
value=150 unit=mmHg
